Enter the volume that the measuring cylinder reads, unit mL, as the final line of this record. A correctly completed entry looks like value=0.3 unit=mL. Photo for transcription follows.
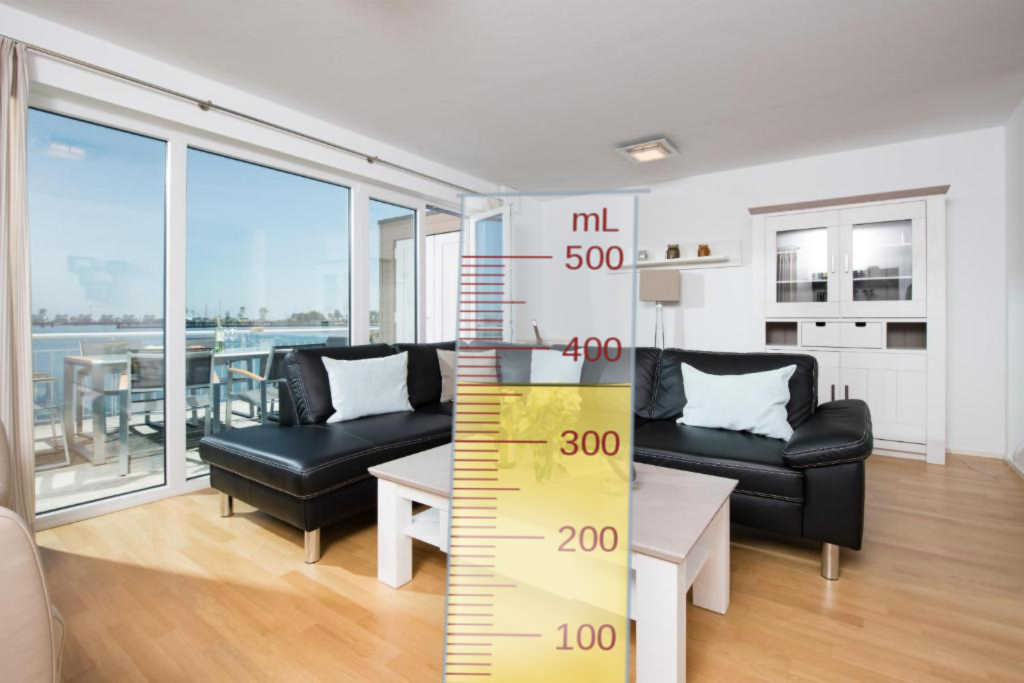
value=360 unit=mL
